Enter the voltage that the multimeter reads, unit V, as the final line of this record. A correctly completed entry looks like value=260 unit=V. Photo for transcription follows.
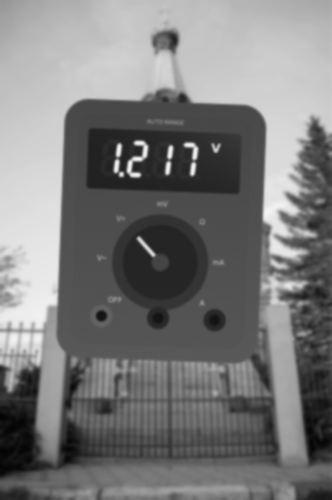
value=1.217 unit=V
